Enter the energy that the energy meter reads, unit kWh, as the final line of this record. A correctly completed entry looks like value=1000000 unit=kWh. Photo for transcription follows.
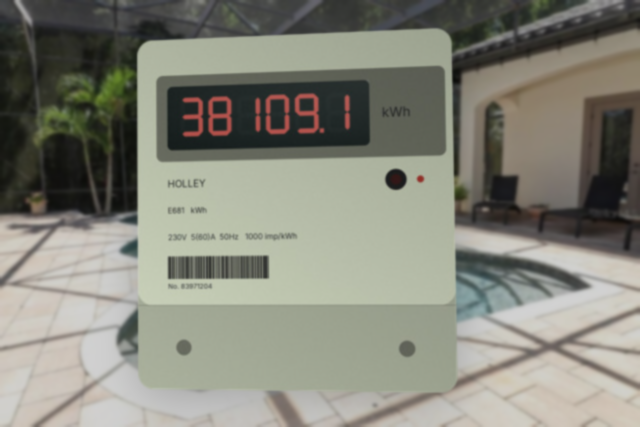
value=38109.1 unit=kWh
